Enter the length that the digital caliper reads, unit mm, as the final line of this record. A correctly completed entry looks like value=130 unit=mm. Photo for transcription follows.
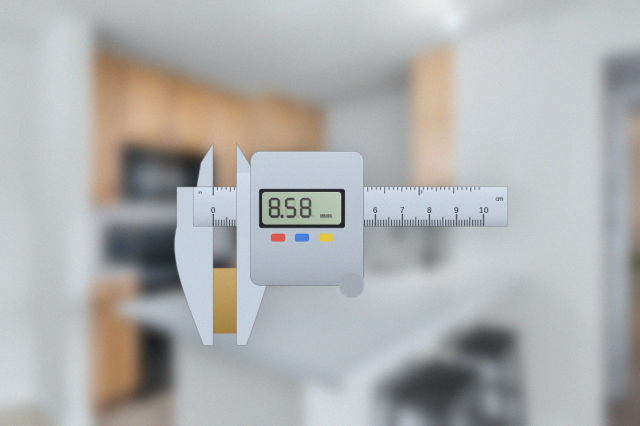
value=8.58 unit=mm
